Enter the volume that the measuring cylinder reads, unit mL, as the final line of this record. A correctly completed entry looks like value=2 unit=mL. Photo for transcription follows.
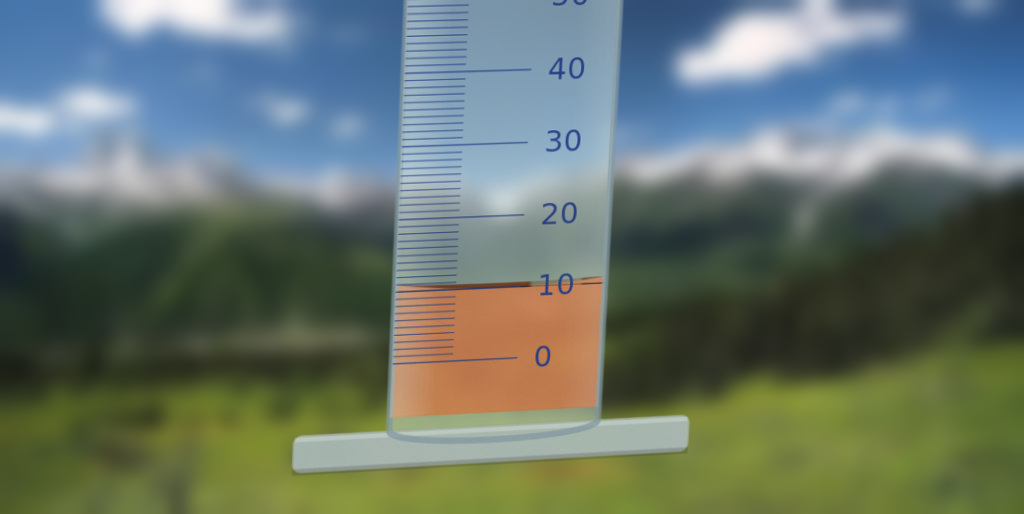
value=10 unit=mL
